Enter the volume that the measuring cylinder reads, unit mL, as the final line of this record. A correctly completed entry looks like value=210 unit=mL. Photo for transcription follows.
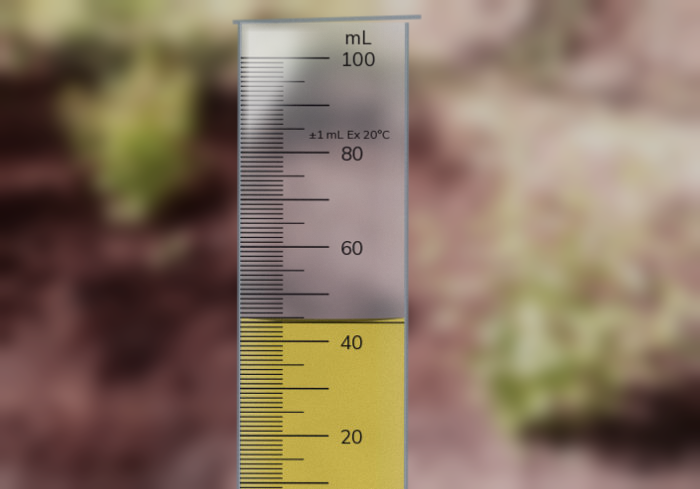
value=44 unit=mL
